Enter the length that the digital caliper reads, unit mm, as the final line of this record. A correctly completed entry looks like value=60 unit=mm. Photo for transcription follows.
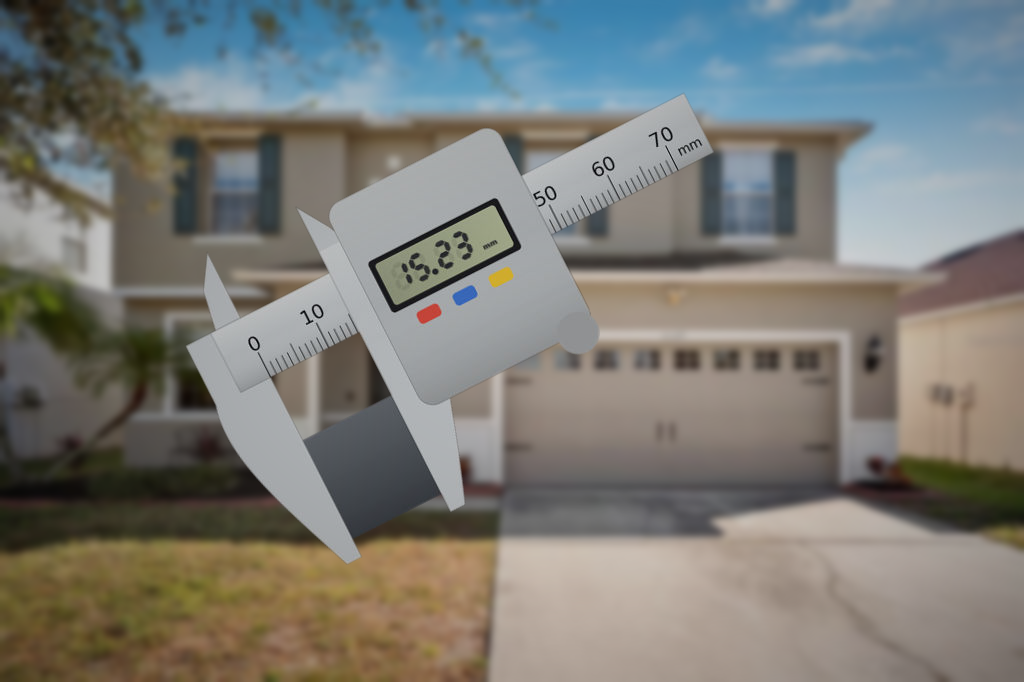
value=15.23 unit=mm
